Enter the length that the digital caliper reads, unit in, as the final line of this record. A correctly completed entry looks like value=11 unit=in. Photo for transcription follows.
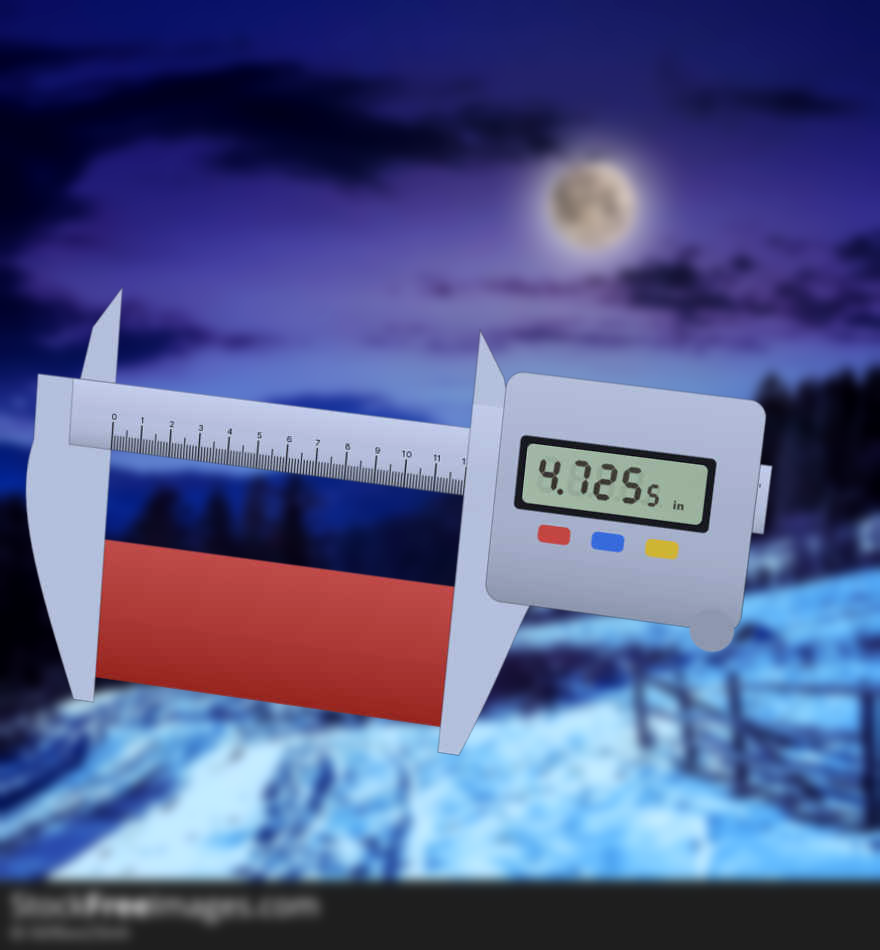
value=4.7255 unit=in
